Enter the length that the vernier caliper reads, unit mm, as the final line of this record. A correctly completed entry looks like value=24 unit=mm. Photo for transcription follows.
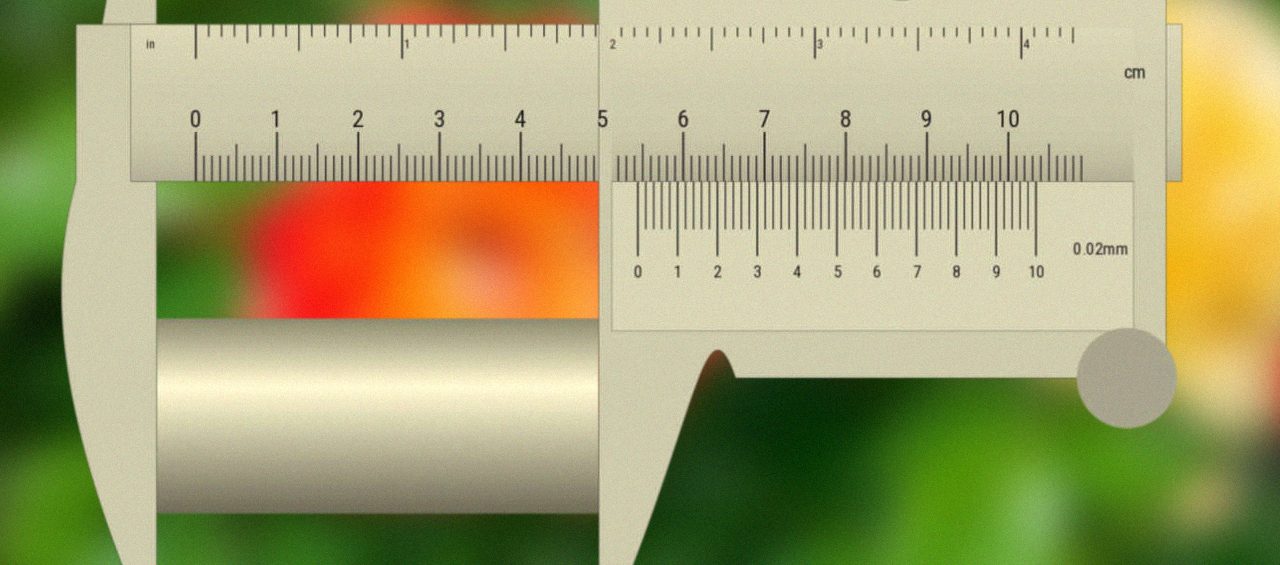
value=54.4 unit=mm
